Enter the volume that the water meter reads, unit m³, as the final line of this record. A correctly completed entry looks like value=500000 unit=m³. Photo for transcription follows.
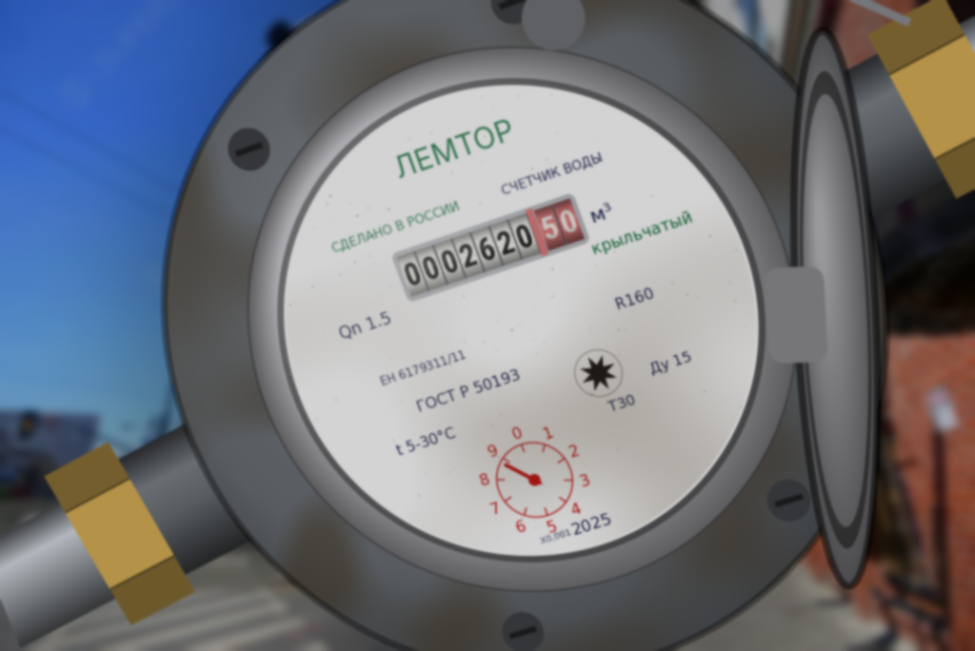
value=2620.508 unit=m³
